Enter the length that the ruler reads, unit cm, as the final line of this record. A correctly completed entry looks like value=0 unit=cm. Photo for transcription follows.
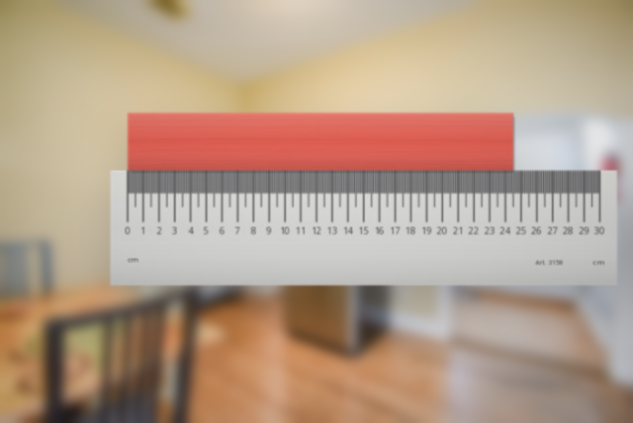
value=24.5 unit=cm
